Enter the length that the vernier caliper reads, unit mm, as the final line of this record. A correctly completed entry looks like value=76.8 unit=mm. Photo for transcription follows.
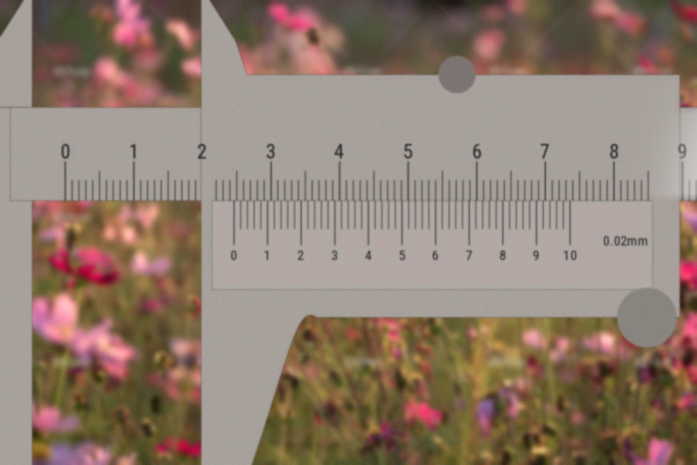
value=24.6 unit=mm
